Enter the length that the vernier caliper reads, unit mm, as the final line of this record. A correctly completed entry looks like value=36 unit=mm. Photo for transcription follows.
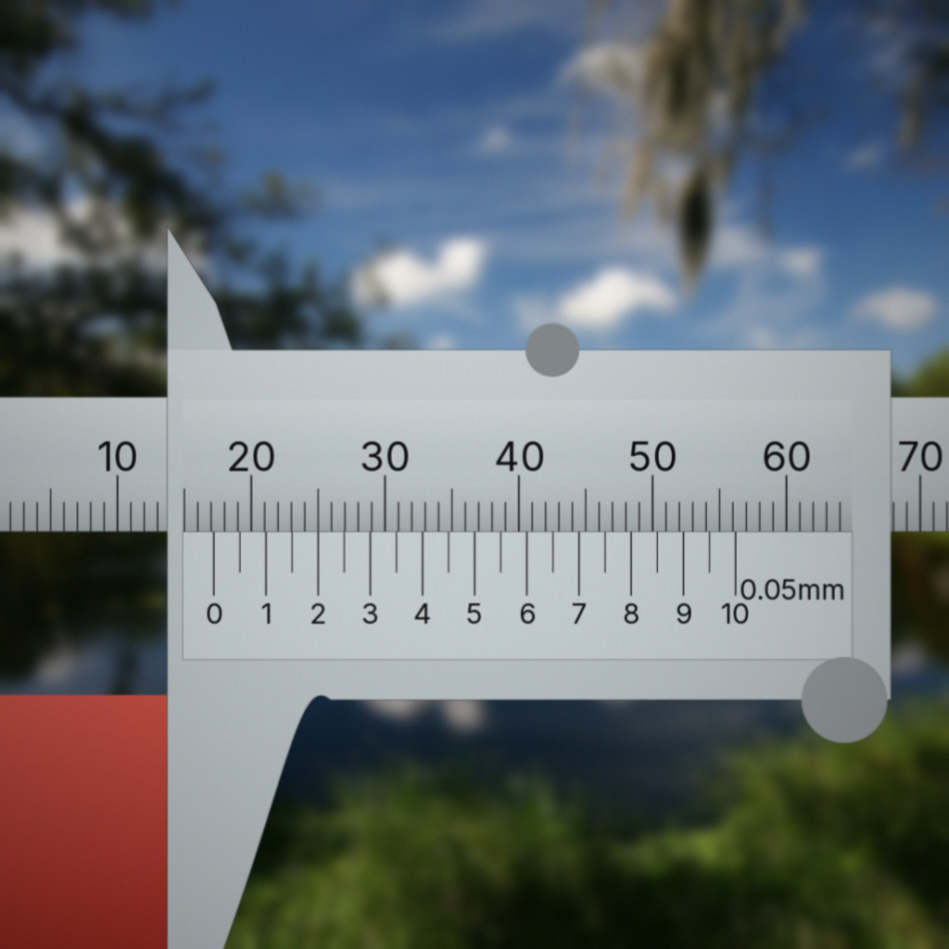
value=17.2 unit=mm
